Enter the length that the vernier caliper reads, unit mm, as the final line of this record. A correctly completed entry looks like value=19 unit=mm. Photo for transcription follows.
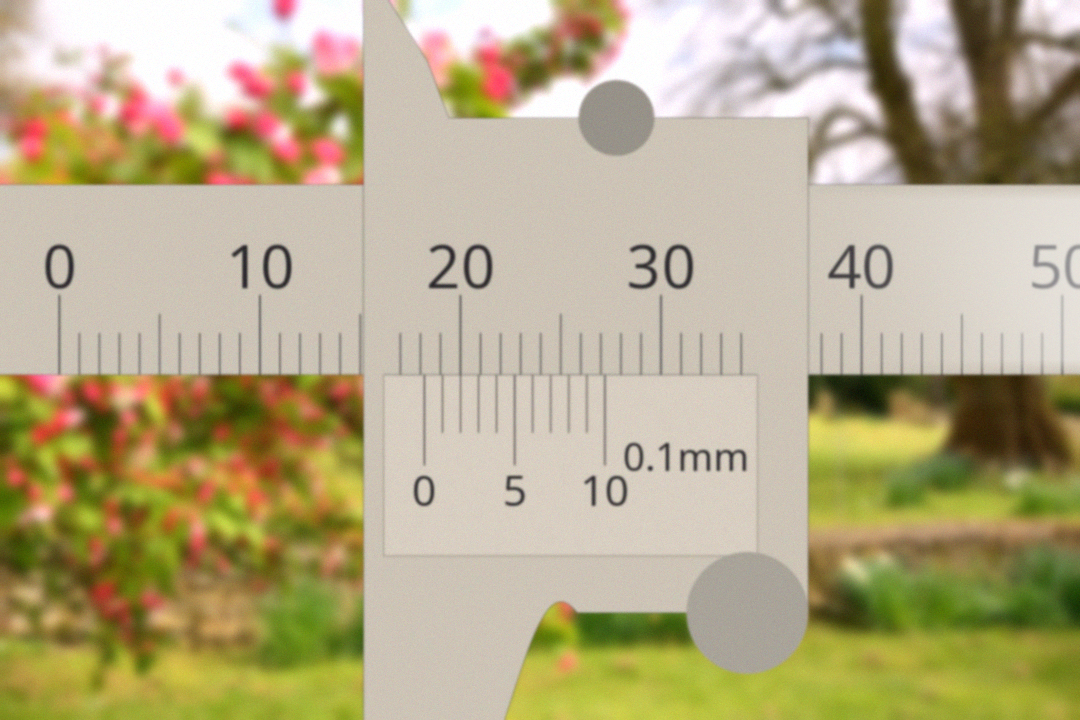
value=18.2 unit=mm
